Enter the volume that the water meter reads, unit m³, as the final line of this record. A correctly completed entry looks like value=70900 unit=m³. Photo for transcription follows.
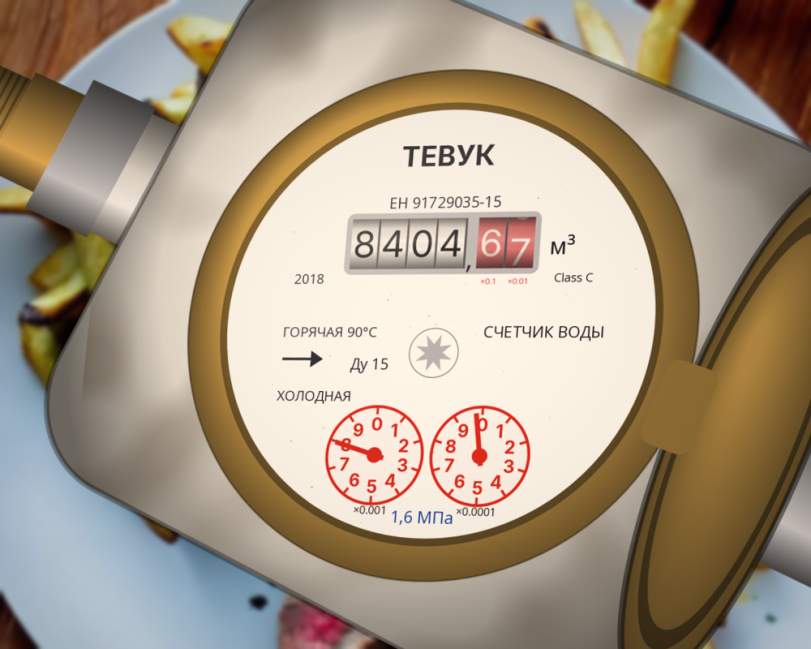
value=8404.6679 unit=m³
